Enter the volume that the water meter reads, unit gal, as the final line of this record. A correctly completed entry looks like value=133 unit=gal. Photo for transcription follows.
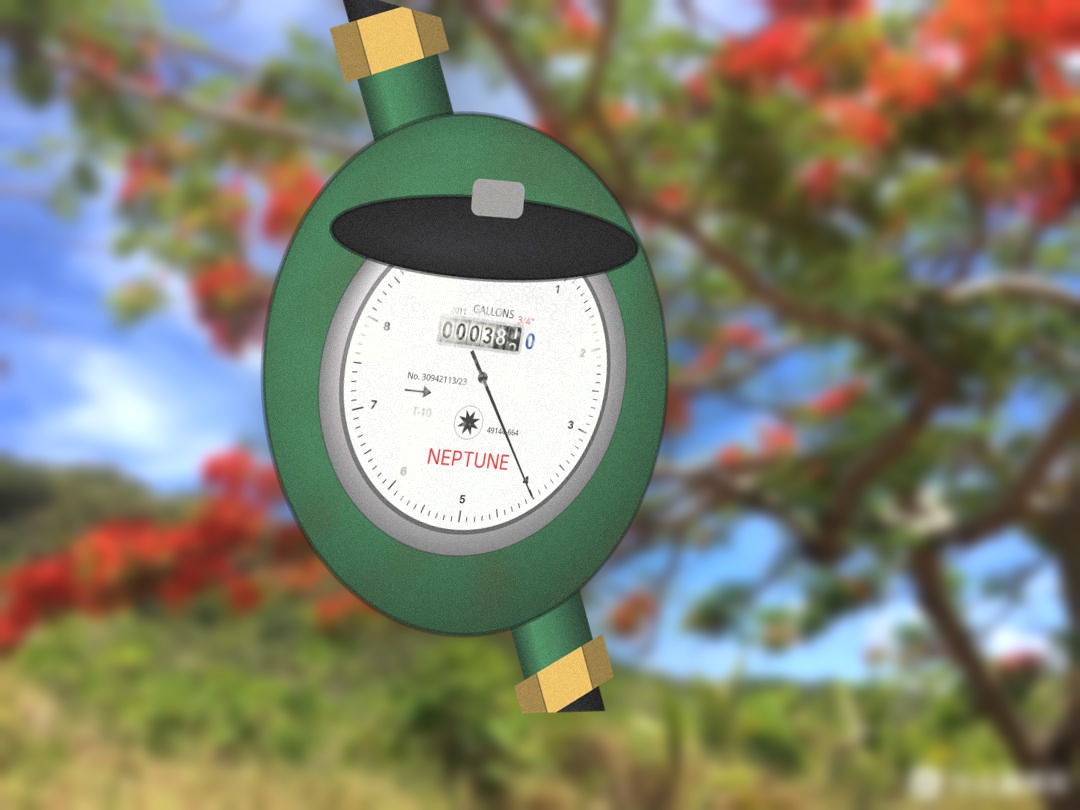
value=3814.0 unit=gal
